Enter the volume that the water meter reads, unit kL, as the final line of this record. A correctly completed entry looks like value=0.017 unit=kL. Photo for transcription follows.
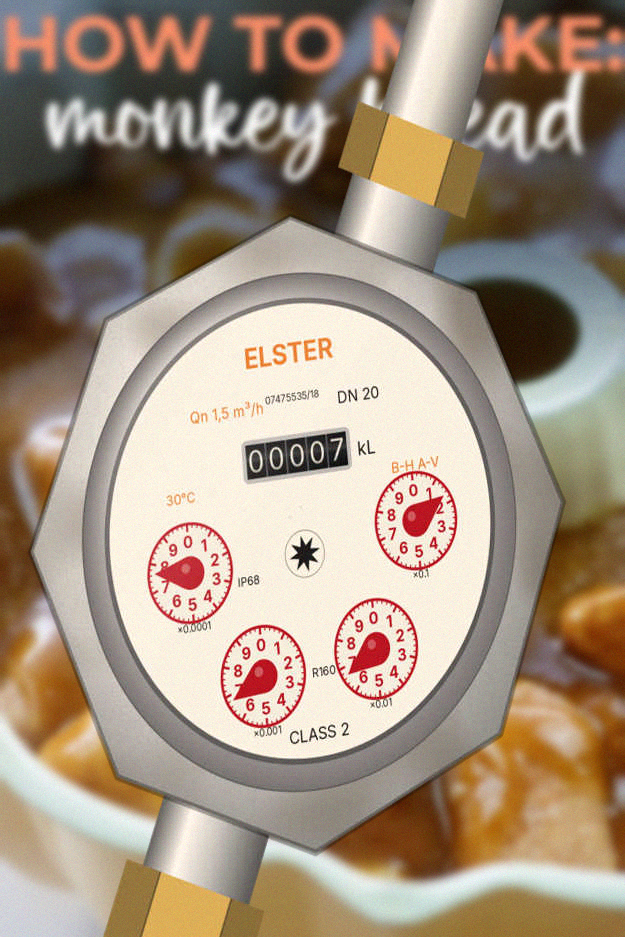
value=7.1667 unit=kL
